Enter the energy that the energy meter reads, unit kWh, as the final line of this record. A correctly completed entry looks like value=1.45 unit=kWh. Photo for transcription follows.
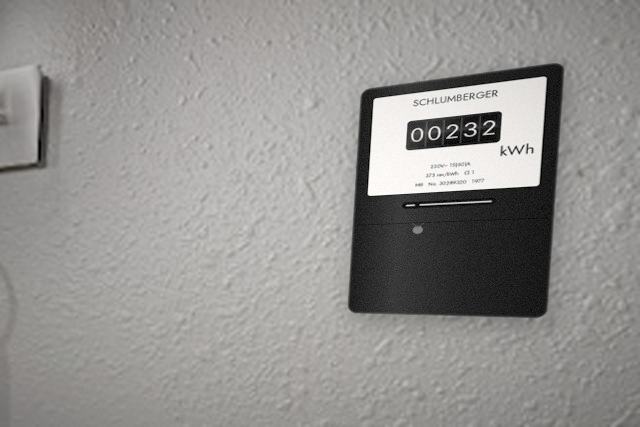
value=232 unit=kWh
